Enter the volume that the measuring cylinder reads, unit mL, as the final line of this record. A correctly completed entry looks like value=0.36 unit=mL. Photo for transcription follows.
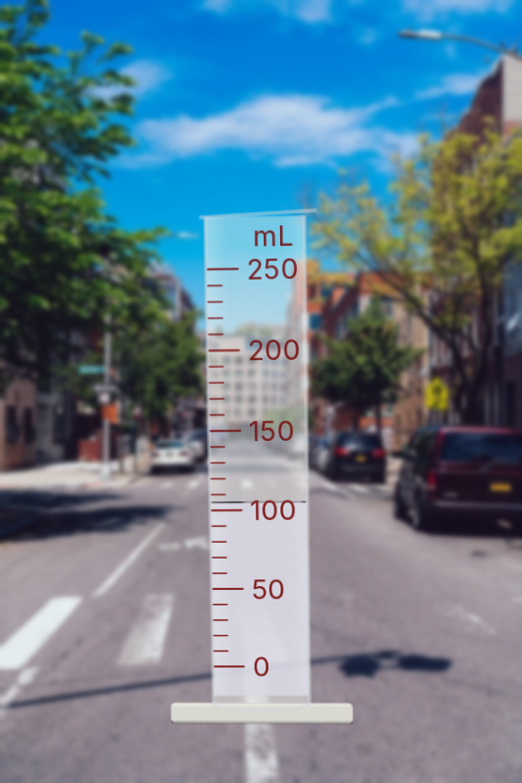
value=105 unit=mL
